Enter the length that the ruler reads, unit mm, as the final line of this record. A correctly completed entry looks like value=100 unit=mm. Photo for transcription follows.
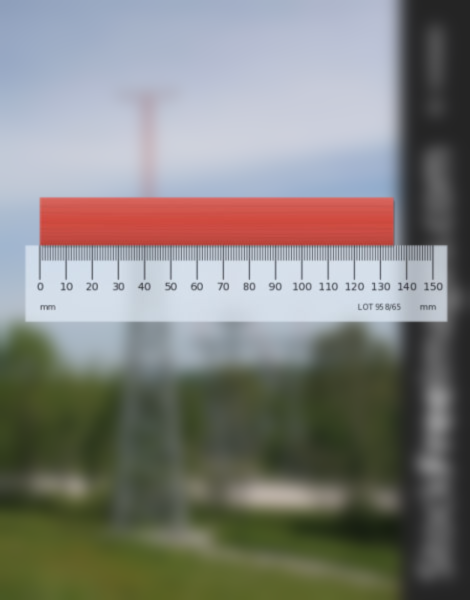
value=135 unit=mm
